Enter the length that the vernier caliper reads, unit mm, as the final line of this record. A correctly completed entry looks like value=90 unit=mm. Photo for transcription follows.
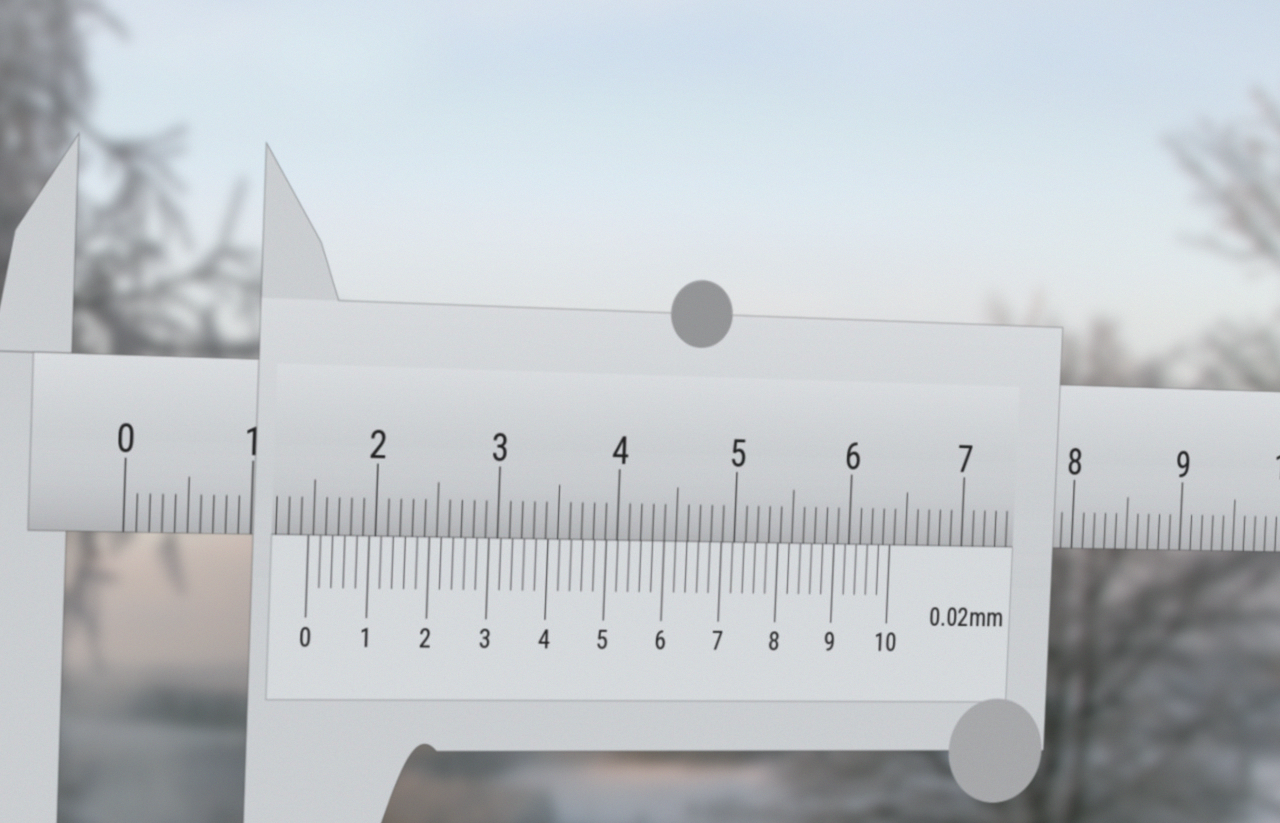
value=14.6 unit=mm
